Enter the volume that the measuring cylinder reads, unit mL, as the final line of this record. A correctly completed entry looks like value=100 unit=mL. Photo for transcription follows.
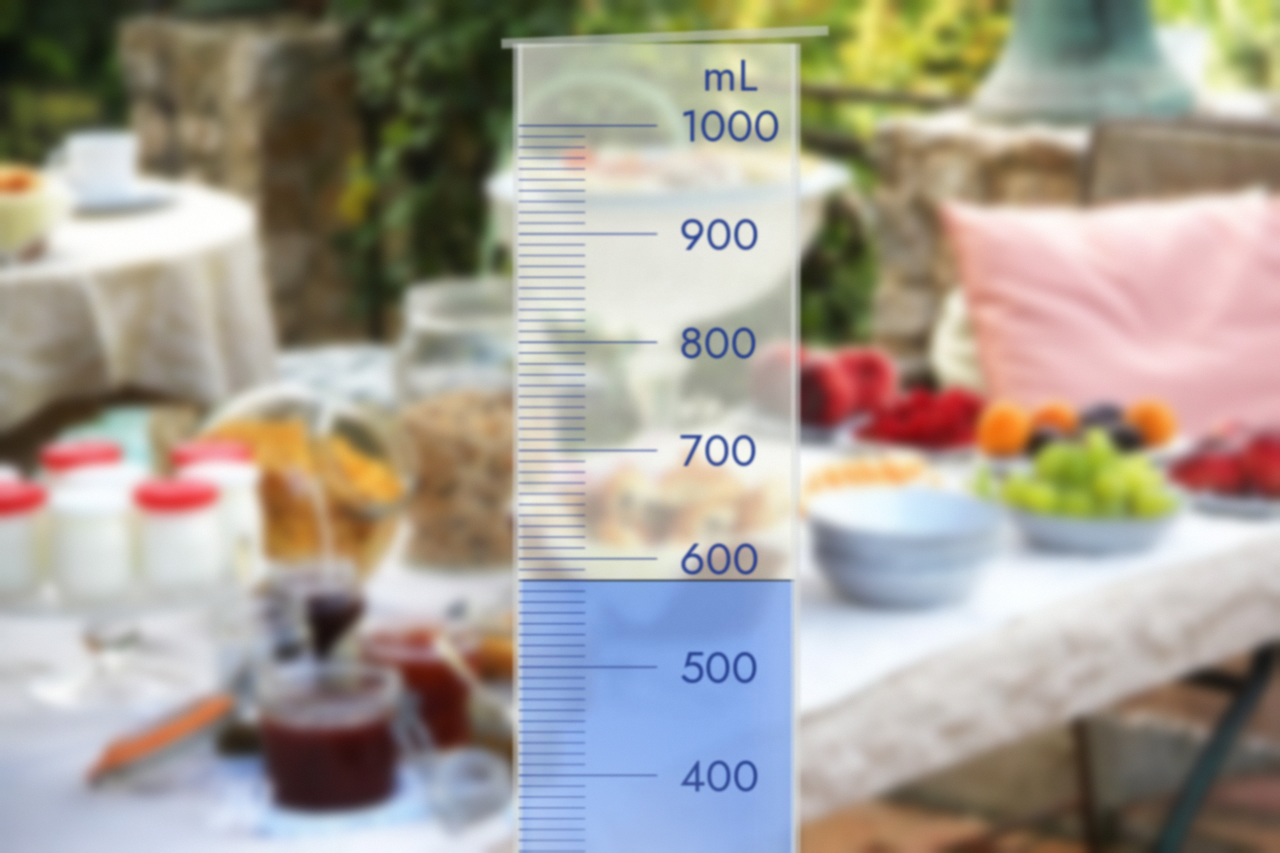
value=580 unit=mL
